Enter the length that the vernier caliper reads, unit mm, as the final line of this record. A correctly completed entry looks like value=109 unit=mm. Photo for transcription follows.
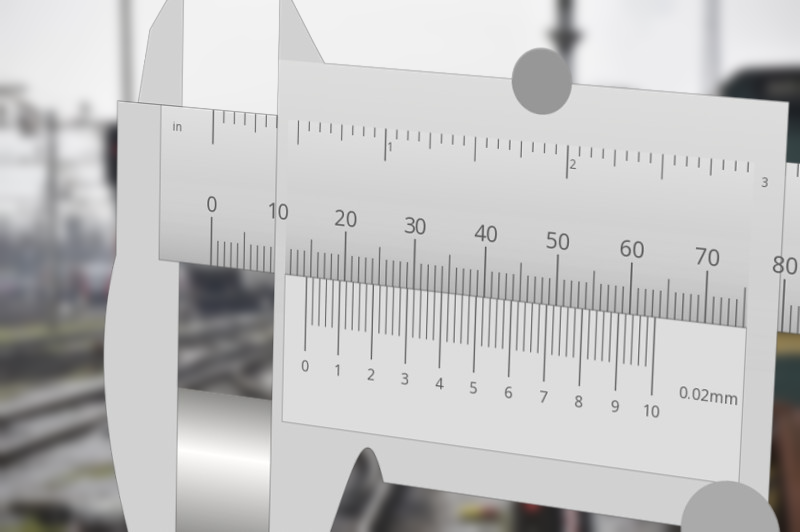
value=14.4 unit=mm
